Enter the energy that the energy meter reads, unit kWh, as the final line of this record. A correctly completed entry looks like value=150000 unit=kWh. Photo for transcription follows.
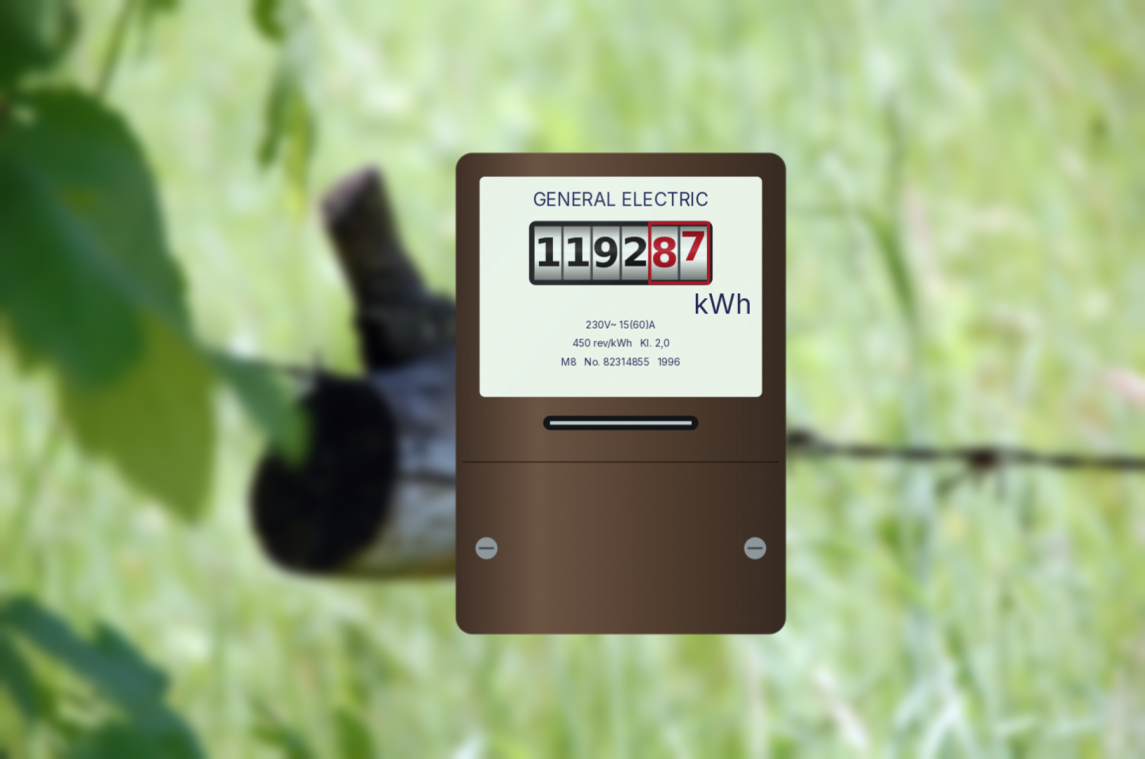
value=1192.87 unit=kWh
